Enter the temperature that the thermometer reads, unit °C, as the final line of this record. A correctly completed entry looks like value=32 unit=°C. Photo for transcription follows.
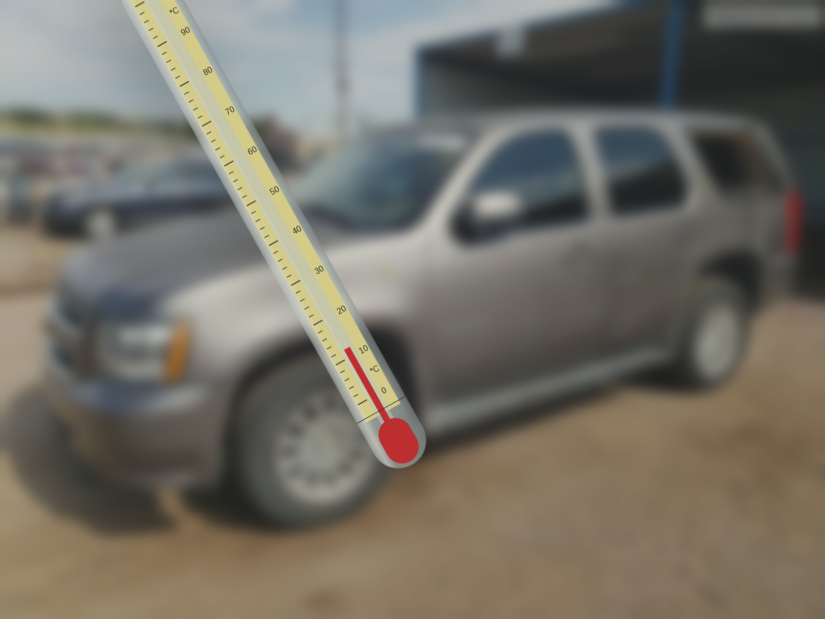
value=12 unit=°C
